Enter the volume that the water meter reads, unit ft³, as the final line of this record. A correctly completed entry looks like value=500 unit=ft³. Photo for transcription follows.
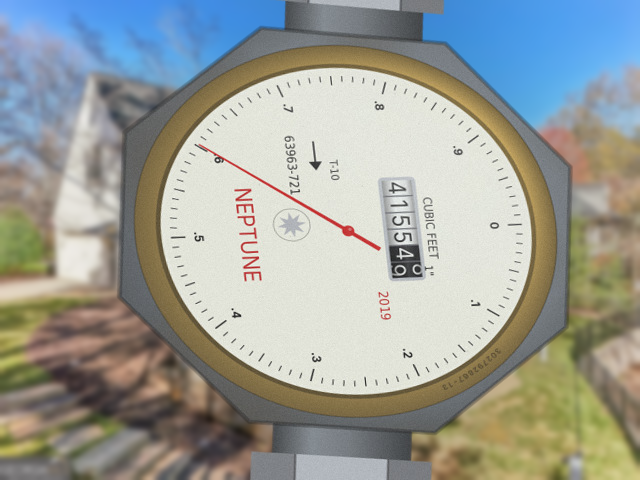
value=415548.60 unit=ft³
